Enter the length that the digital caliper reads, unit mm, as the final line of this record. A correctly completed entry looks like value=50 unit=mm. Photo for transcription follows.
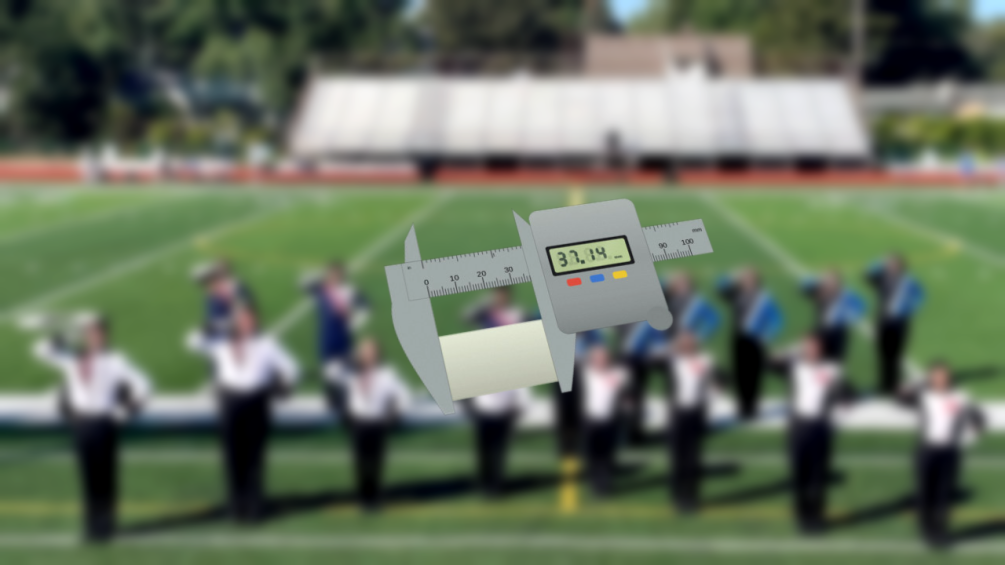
value=37.14 unit=mm
